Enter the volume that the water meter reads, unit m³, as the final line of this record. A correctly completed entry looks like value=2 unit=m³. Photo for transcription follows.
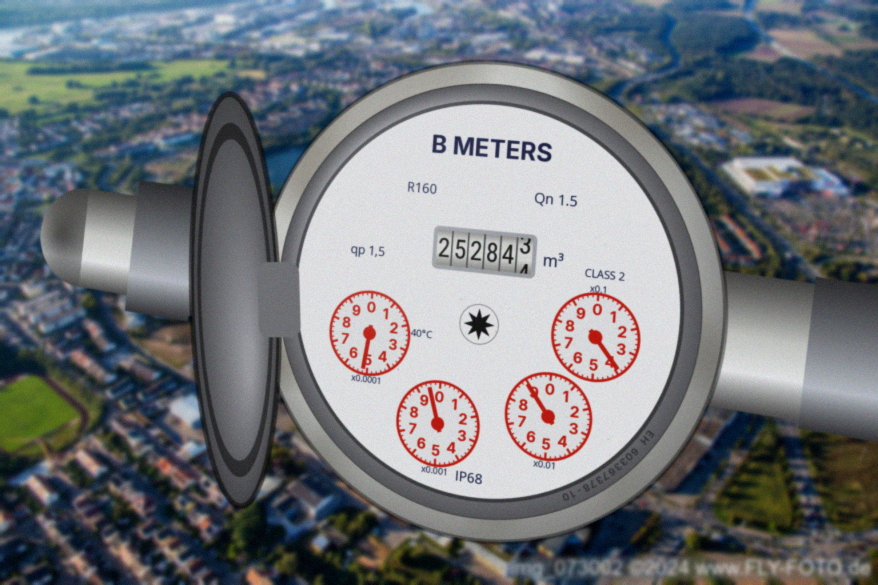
value=252843.3895 unit=m³
